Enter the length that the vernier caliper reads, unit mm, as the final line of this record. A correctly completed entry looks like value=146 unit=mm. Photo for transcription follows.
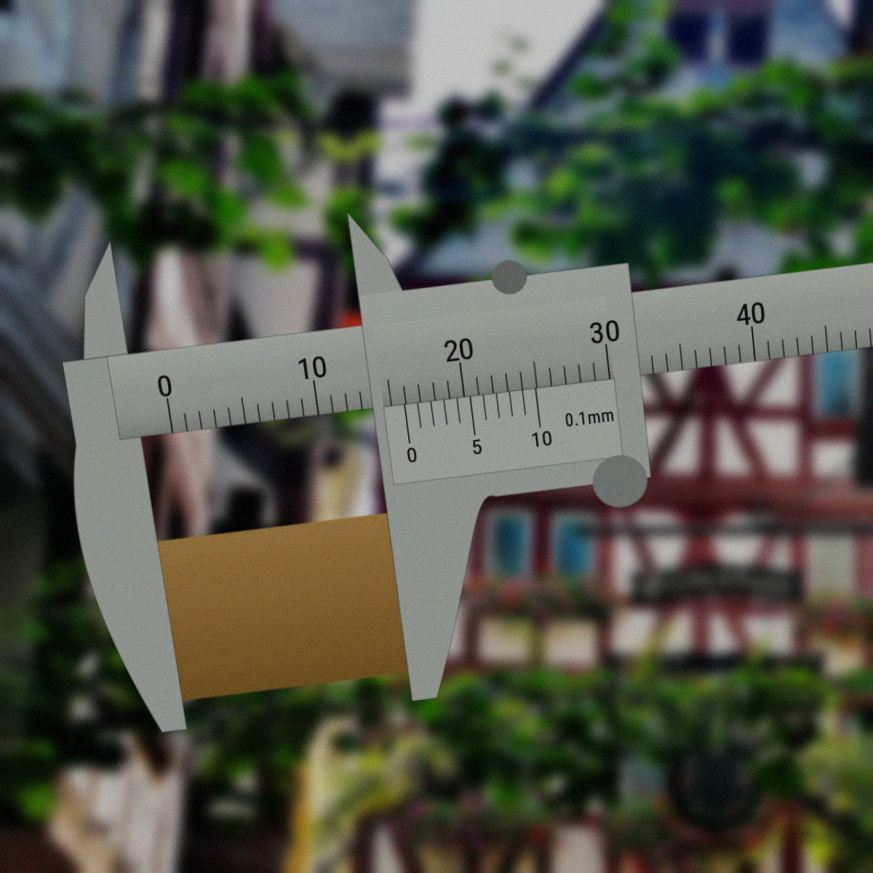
value=15.9 unit=mm
